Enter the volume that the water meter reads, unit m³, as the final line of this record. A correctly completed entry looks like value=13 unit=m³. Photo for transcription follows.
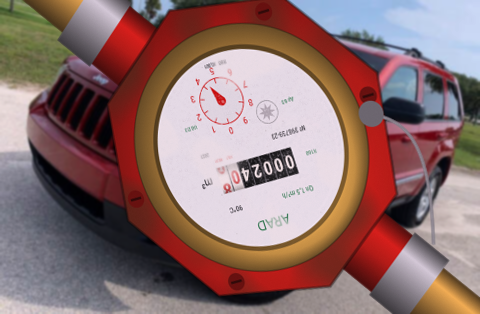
value=24.084 unit=m³
